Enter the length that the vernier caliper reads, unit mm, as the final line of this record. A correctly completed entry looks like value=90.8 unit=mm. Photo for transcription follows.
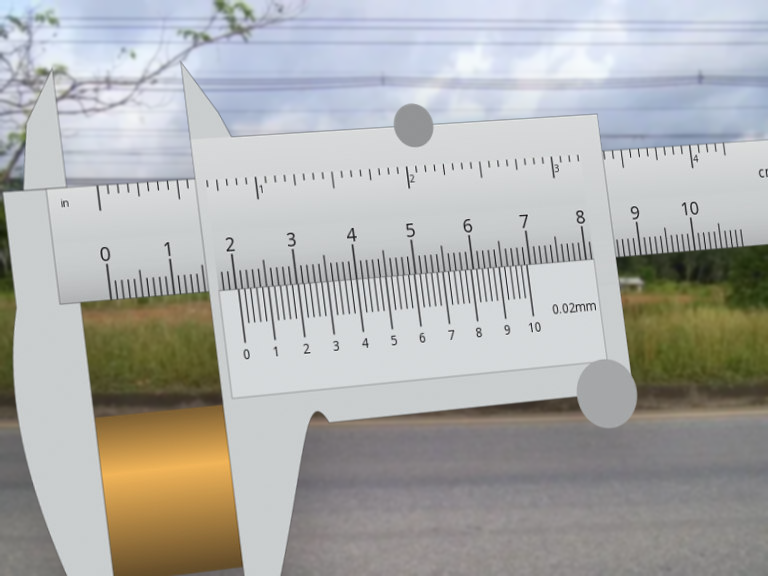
value=20.4 unit=mm
